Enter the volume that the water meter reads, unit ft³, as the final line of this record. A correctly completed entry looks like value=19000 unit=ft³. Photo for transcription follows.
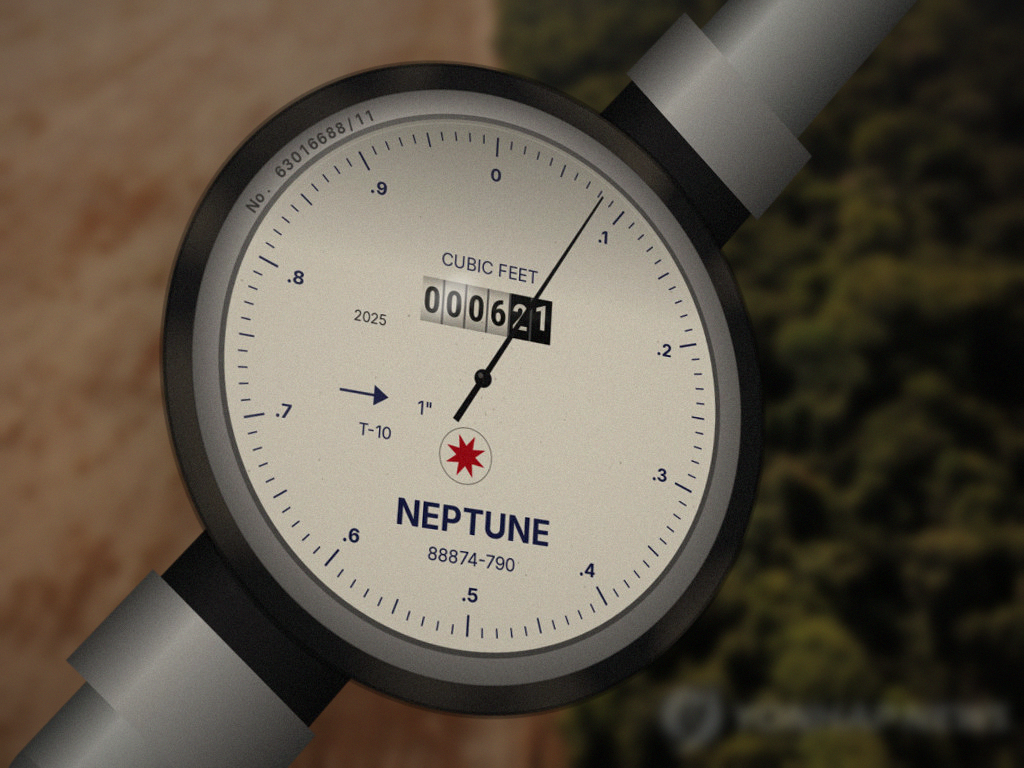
value=621.08 unit=ft³
